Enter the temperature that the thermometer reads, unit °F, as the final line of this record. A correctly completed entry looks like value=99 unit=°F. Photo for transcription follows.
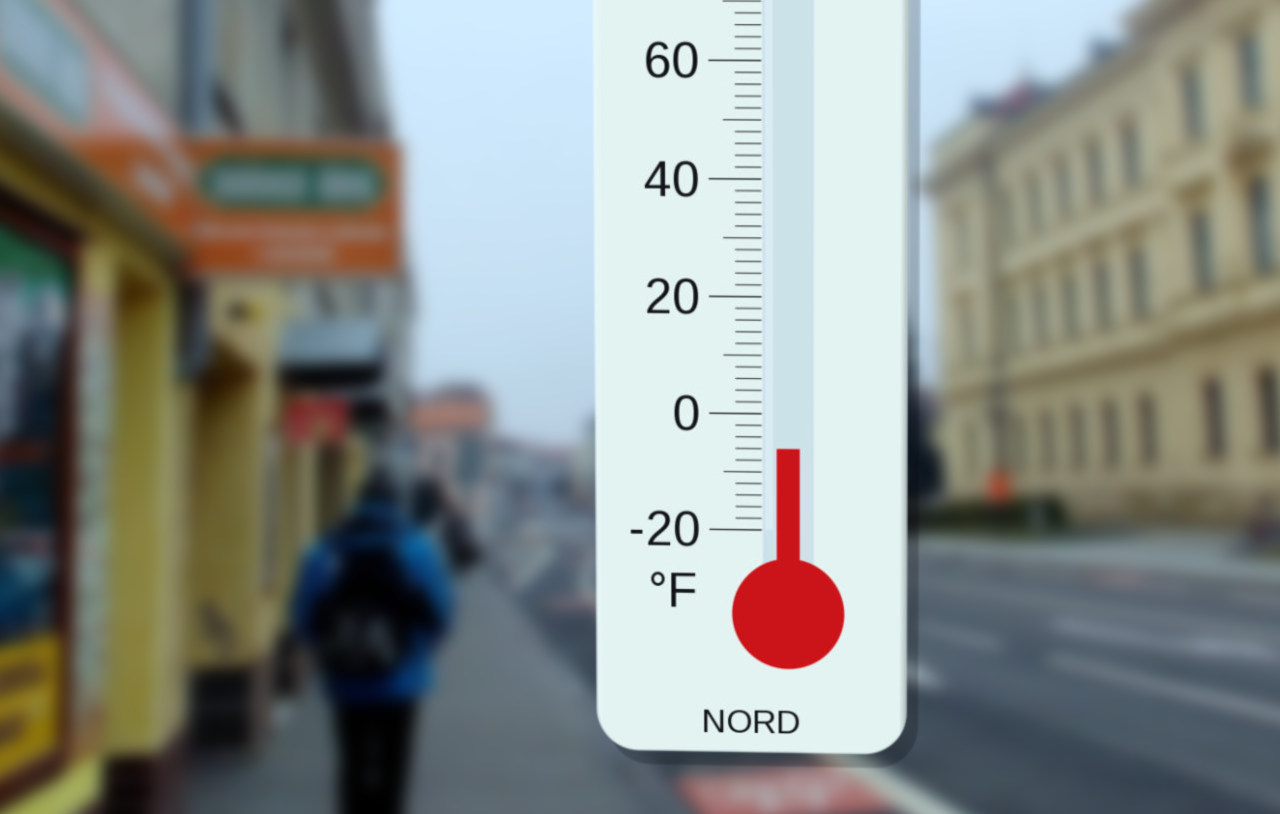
value=-6 unit=°F
